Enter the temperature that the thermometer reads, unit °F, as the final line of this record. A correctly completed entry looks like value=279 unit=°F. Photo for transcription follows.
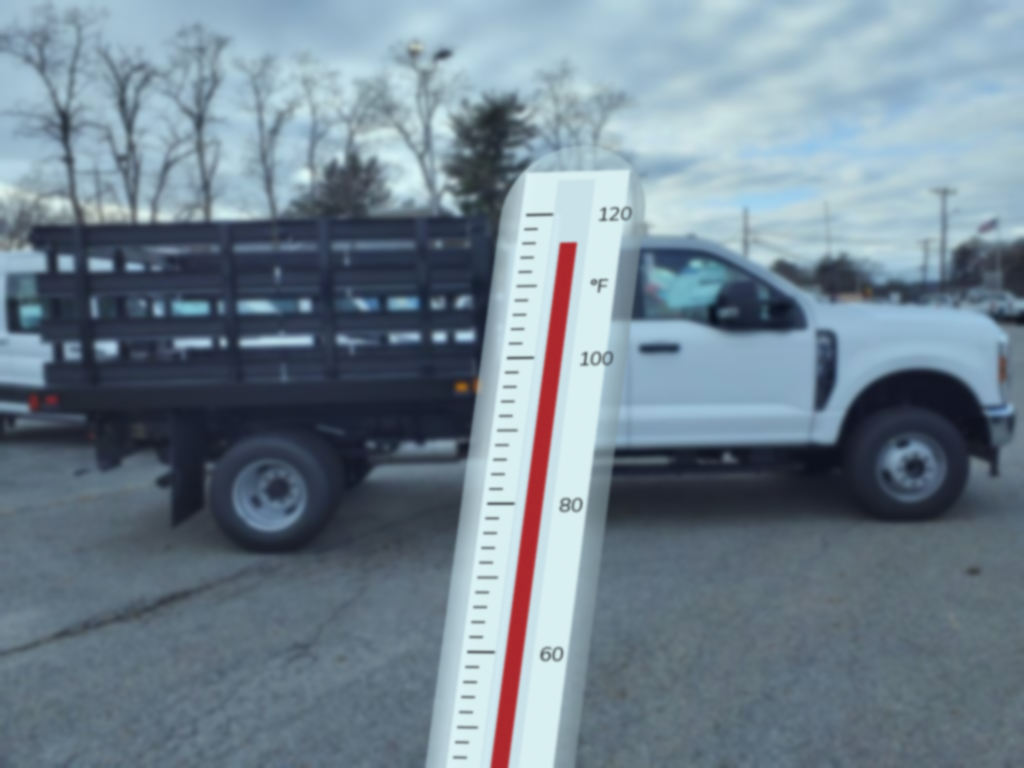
value=116 unit=°F
